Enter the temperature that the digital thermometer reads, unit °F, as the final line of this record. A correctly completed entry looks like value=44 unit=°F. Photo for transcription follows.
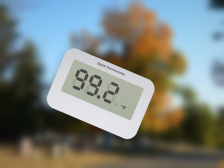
value=99.2 unit=°F
